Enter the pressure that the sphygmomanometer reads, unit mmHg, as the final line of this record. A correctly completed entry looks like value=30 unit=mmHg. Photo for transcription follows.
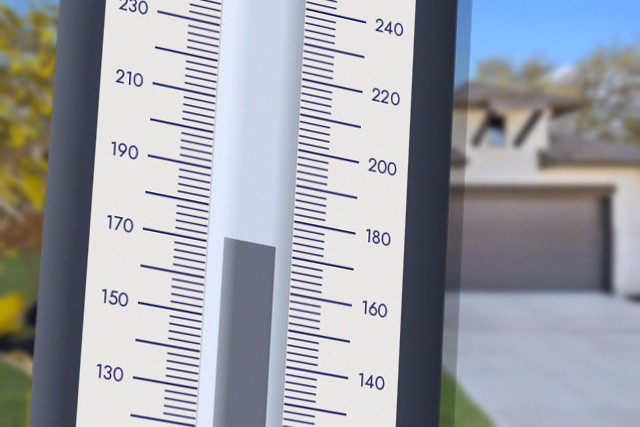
value=172 unit=mmHg
